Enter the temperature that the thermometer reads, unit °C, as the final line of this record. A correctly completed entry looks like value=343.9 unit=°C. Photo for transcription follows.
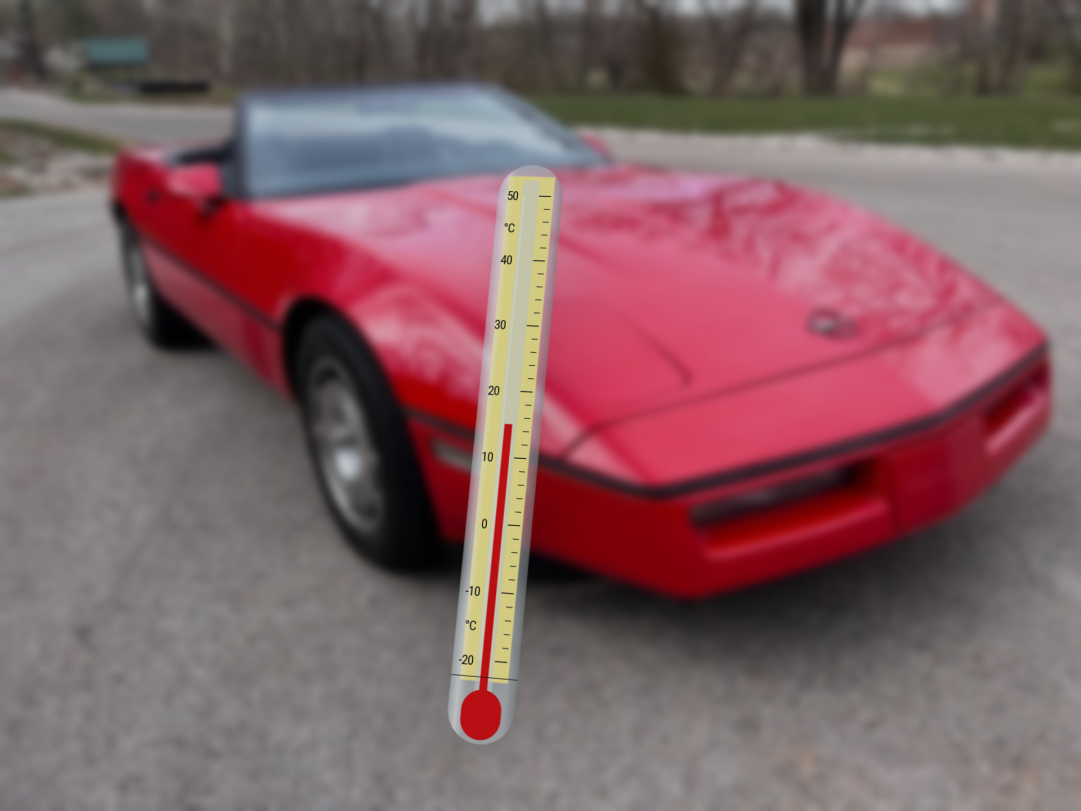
value=15 unit=°C
